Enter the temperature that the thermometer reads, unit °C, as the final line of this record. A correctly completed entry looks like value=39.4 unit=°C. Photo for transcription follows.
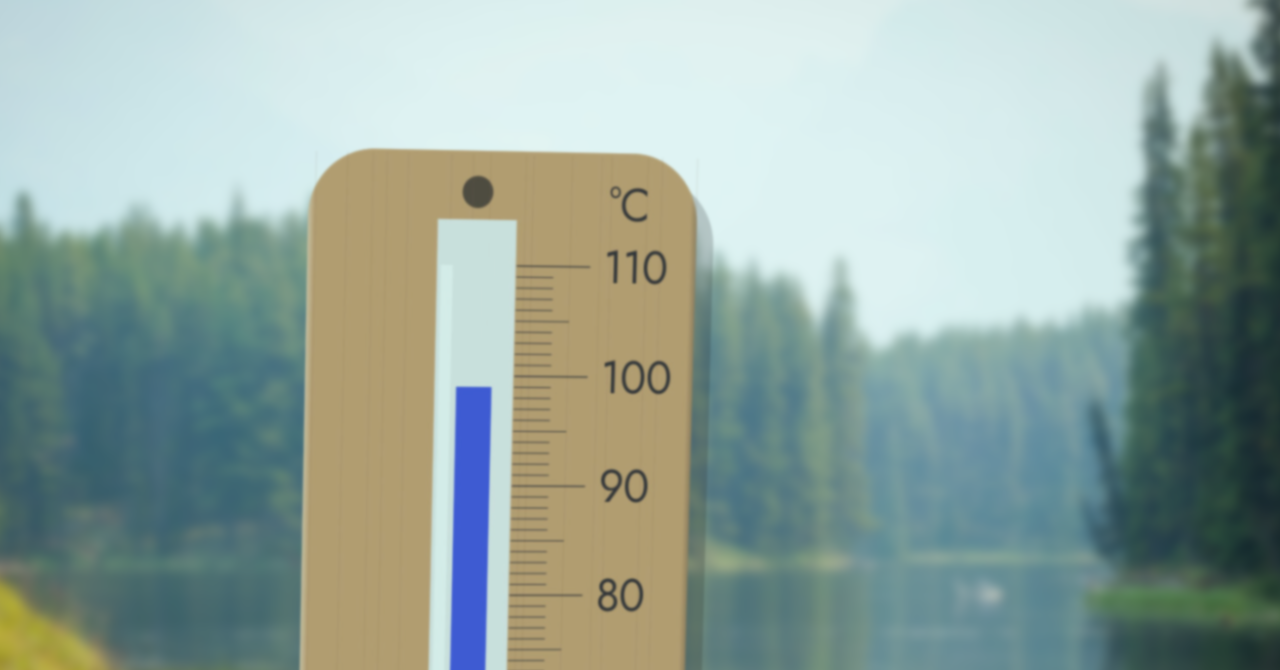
value=99 unit=°C
